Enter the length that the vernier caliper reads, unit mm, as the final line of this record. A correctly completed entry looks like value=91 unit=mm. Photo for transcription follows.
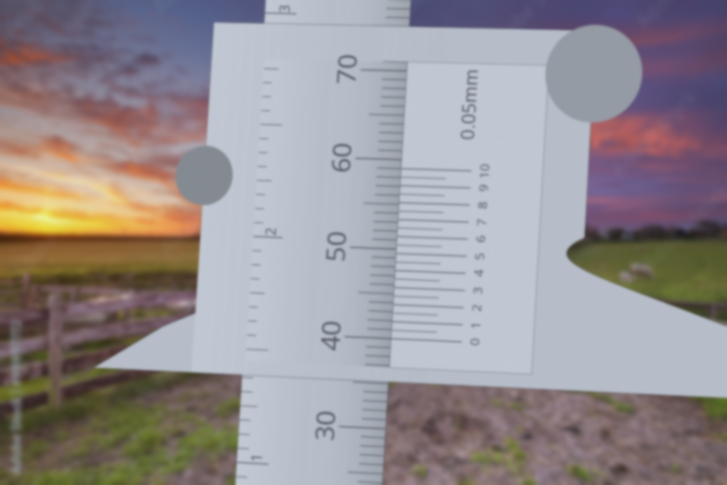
value=40.0 unit=mm
